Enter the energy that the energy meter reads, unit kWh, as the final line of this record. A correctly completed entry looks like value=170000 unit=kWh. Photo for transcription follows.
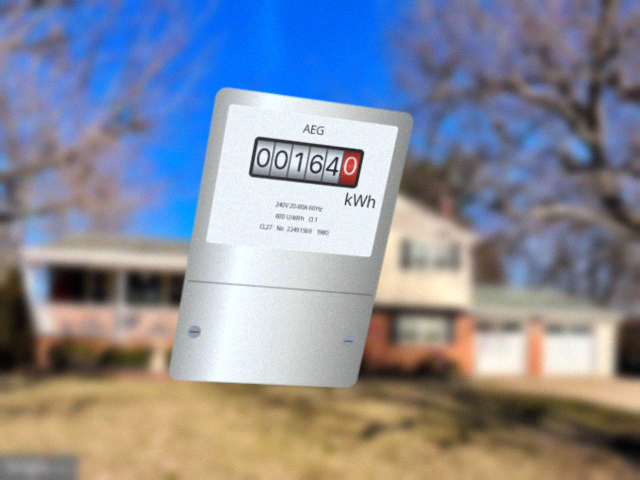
value=164.0 unit=kWh
